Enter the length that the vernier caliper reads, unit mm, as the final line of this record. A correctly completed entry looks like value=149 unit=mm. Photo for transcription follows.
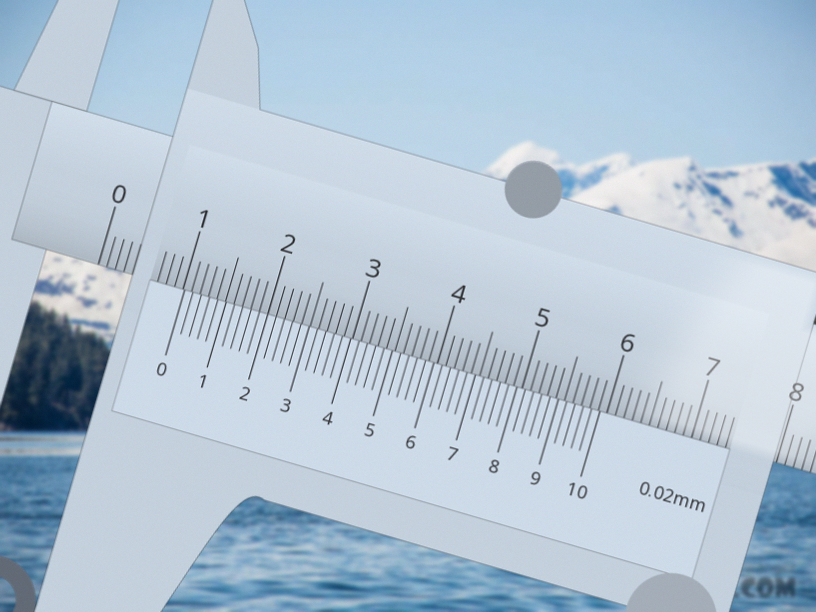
value=10.2 unit=mm
